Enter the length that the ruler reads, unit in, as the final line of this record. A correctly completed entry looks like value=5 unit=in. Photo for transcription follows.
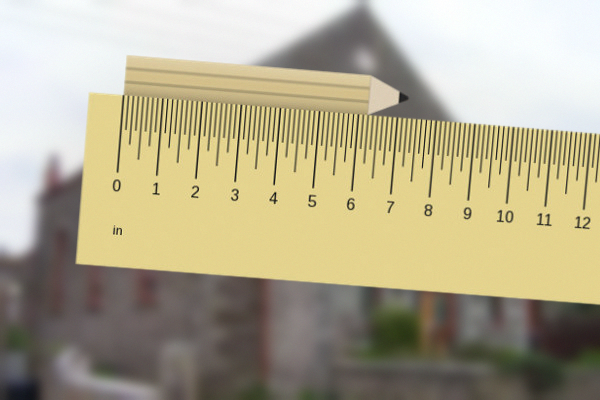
value=7.25 unit=in
